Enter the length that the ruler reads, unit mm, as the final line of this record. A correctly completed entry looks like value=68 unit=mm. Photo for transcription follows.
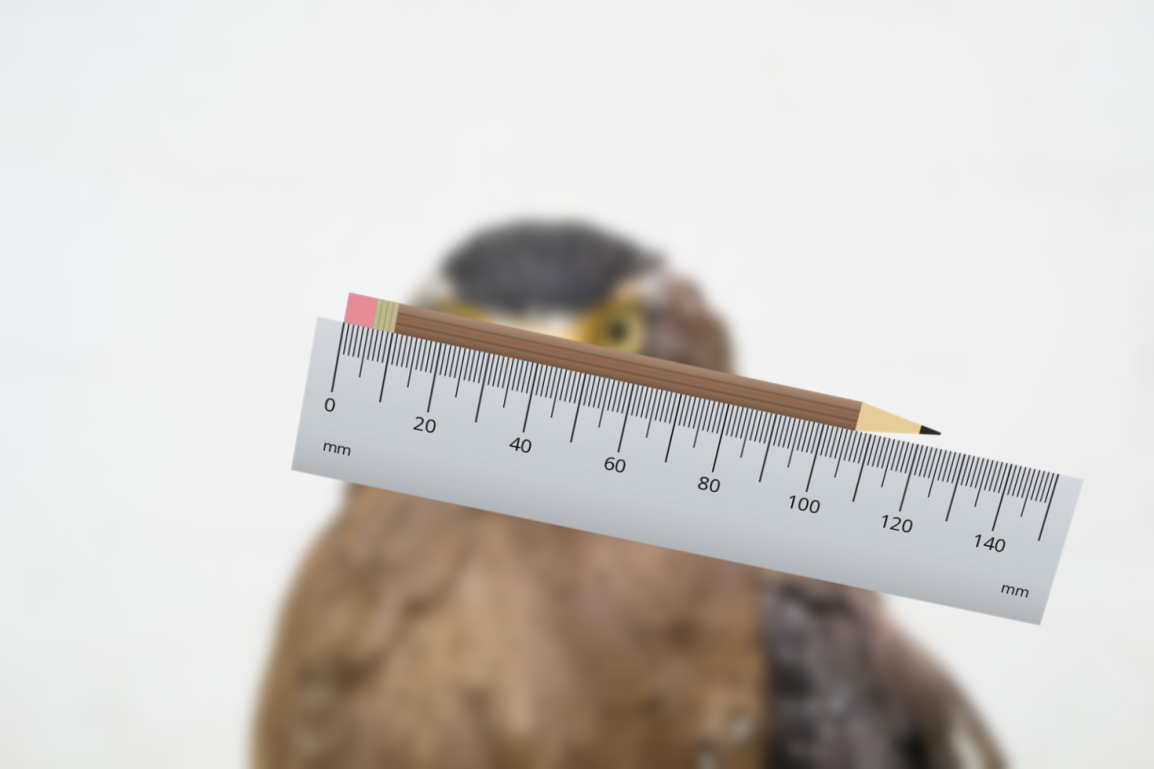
value=124 unit=mm
